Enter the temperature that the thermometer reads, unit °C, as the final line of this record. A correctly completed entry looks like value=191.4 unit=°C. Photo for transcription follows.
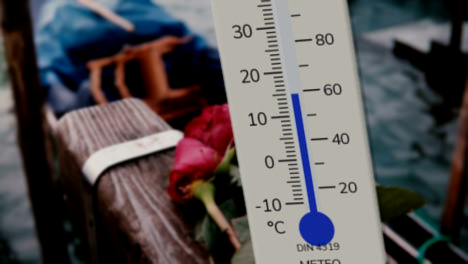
value=15 unit=°C
